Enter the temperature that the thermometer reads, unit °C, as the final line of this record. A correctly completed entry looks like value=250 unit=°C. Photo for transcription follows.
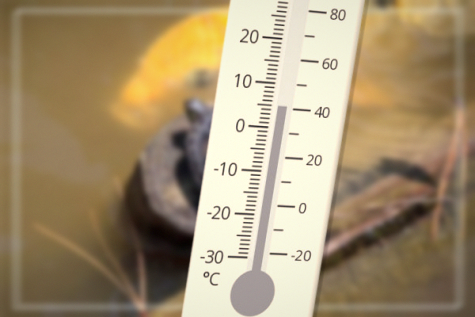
value=5 unit=°C
